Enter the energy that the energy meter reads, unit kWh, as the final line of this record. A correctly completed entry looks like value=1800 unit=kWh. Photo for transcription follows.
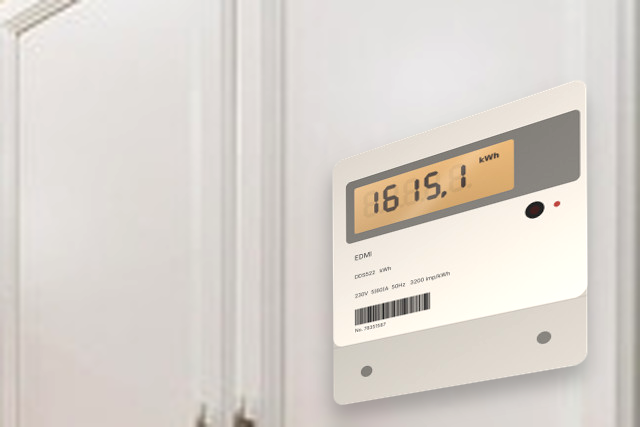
value=1615.1 unit=kWh
